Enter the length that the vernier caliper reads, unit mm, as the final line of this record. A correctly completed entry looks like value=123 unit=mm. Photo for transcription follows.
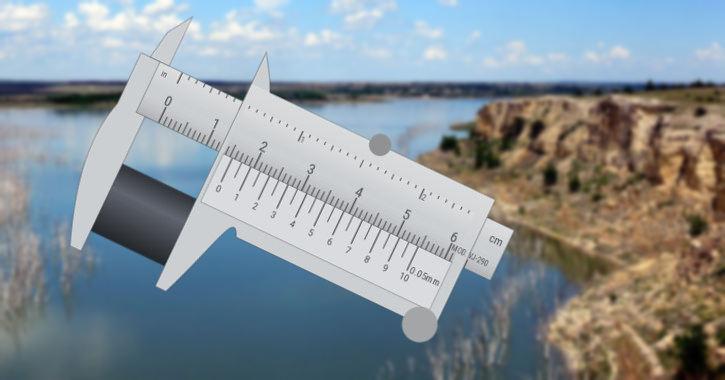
value=15.5 unit=mm
